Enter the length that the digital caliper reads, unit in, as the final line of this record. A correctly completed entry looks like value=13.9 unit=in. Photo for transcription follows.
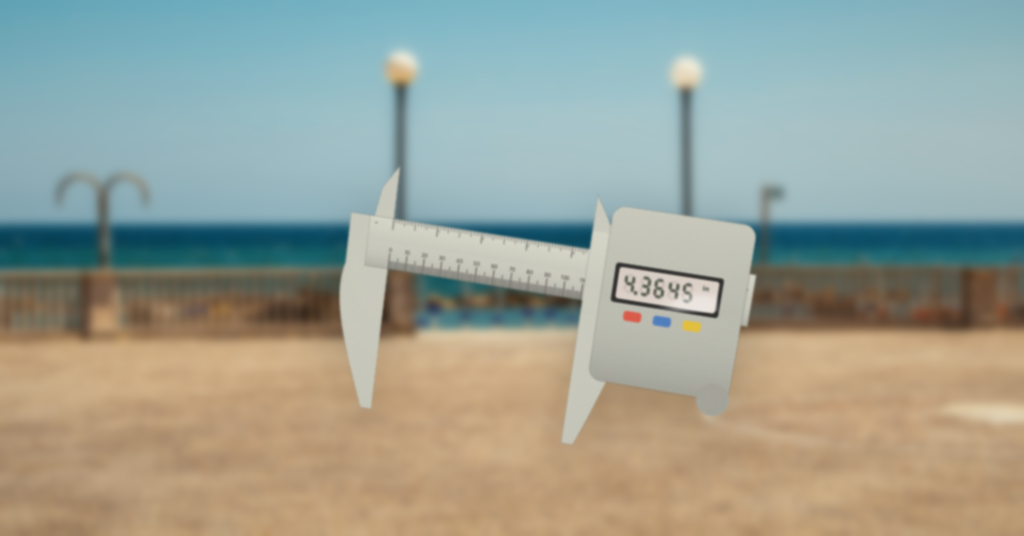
value=4.3645 unit=in
